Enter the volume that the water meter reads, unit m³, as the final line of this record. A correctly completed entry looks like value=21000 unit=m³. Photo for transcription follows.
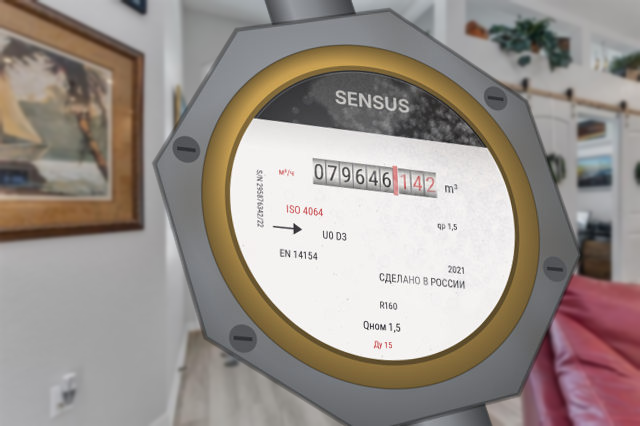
value=79646.142 unit=m³
